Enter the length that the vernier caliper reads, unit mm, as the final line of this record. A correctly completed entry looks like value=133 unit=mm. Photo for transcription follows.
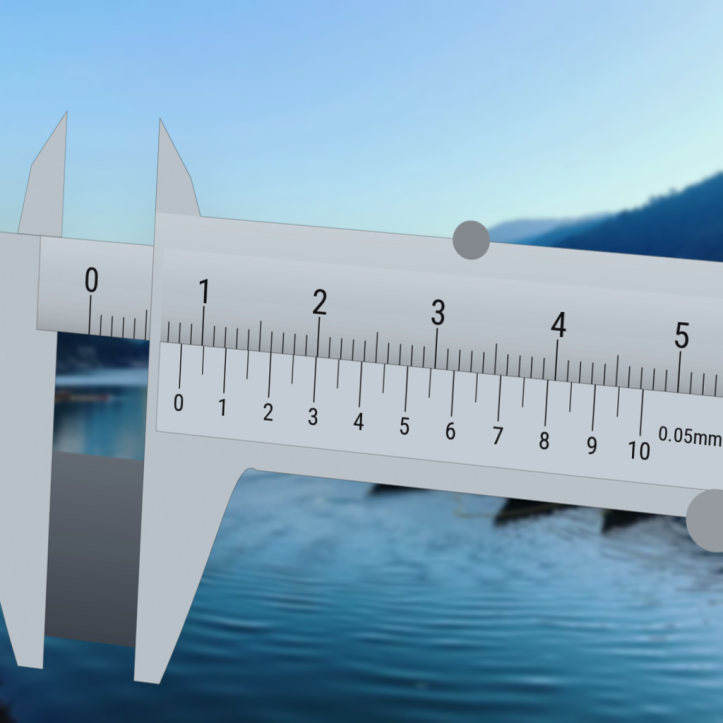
value=8.2 unit=mm
